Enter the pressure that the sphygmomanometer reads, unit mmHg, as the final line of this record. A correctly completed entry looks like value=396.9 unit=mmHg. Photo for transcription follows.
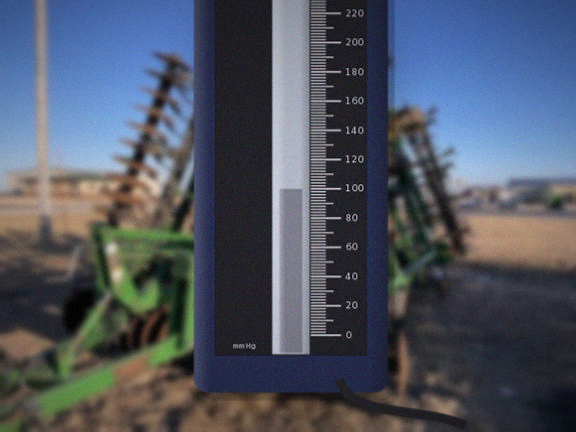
value=100 unit=mmHg
